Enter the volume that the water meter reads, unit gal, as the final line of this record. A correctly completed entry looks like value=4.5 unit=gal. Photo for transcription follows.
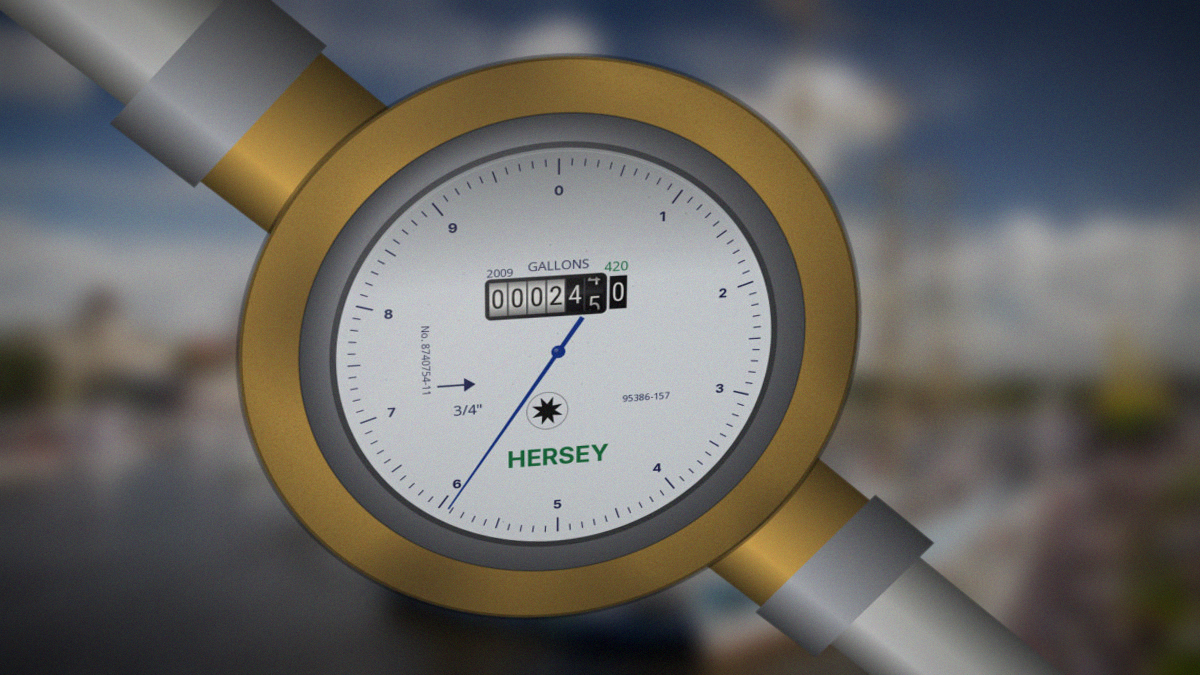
value=2445.9 unit=gal
